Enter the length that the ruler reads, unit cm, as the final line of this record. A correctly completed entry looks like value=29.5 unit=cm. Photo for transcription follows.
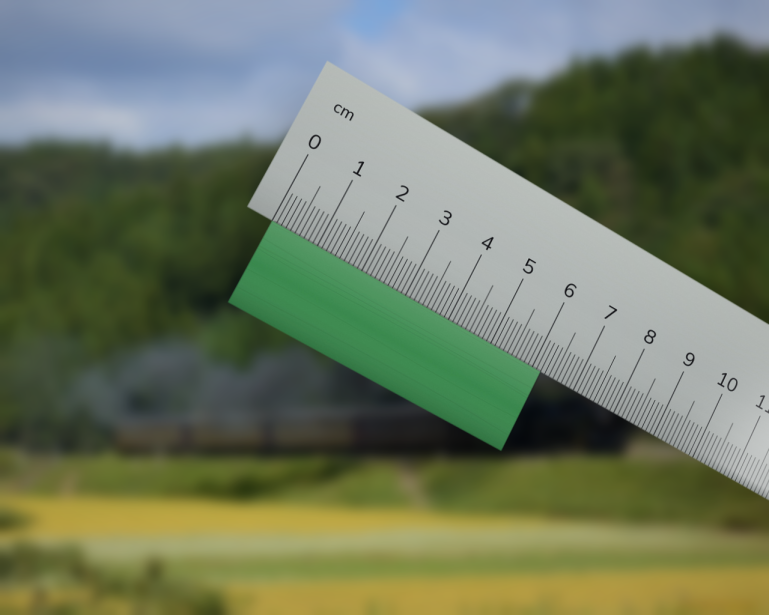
value=6.2 unit=cm
